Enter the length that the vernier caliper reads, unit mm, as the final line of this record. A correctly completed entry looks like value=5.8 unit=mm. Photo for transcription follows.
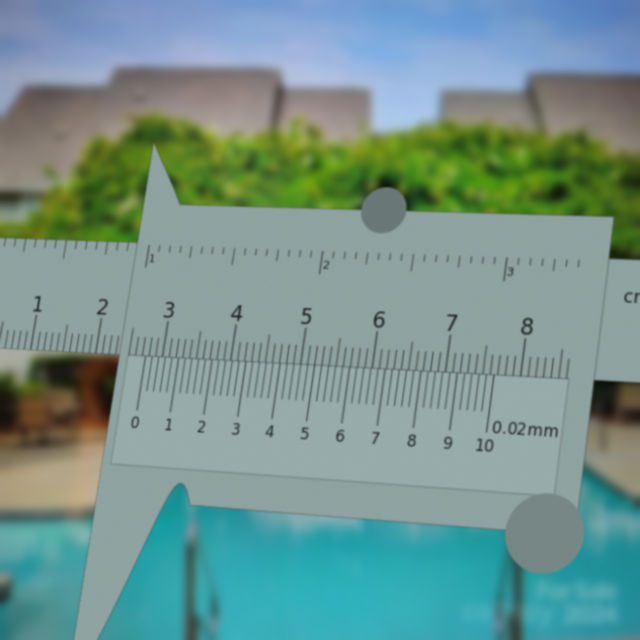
value=27.5 unit=mm
